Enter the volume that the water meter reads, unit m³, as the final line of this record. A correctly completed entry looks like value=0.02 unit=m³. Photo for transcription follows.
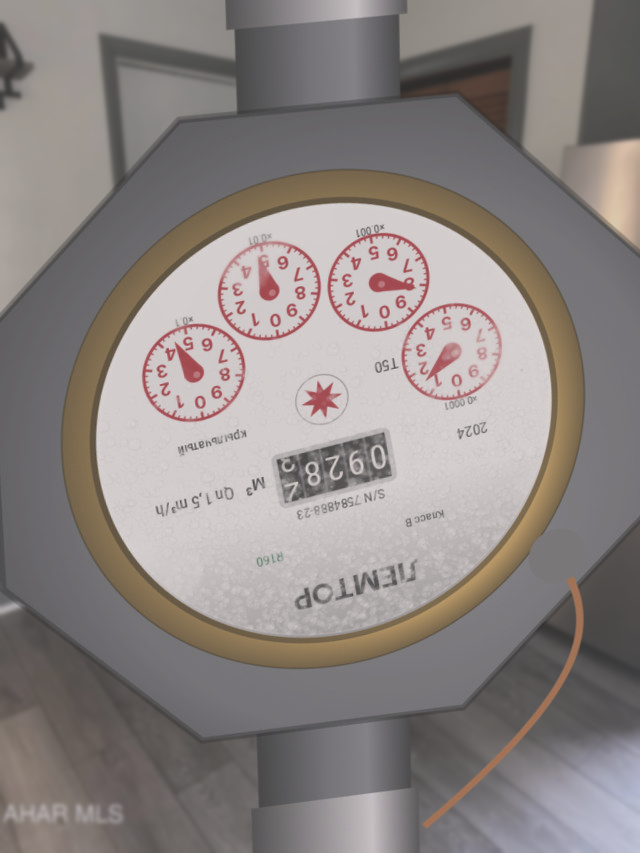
value=9282.4481 unit=m³
